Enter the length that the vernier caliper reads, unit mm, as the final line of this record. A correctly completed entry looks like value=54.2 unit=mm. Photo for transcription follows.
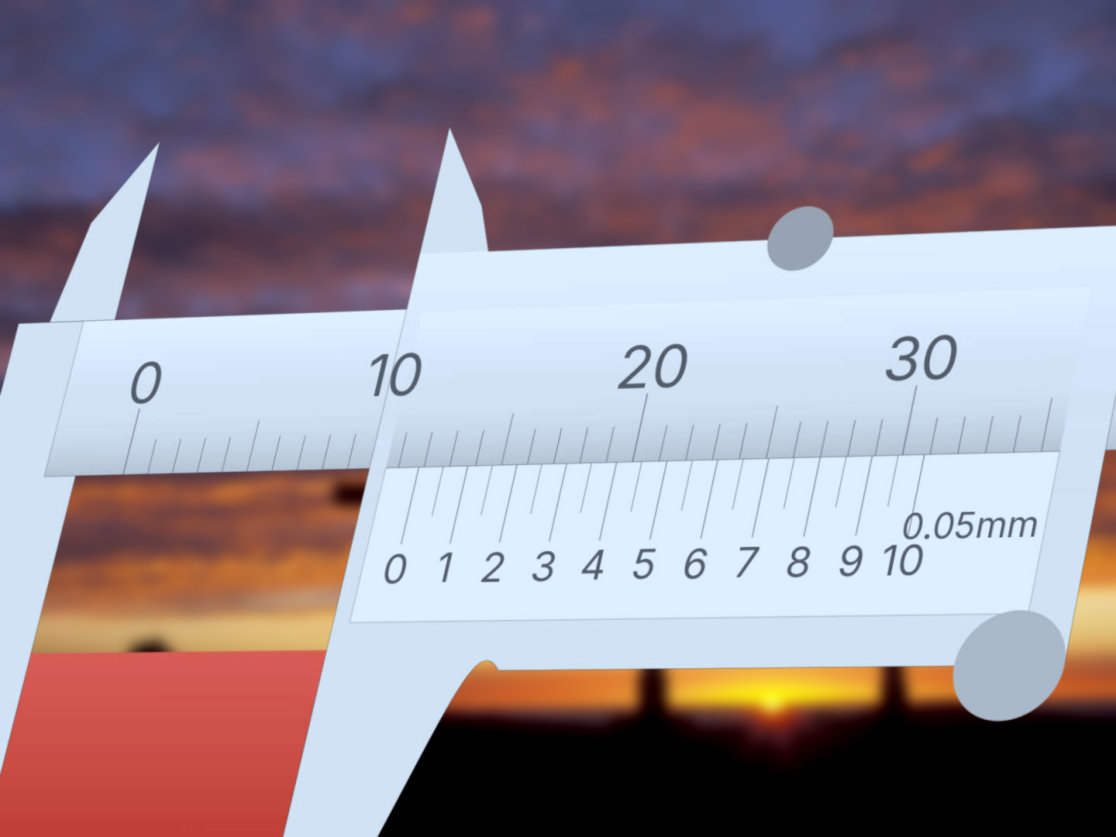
value=11.80 unit=mm
